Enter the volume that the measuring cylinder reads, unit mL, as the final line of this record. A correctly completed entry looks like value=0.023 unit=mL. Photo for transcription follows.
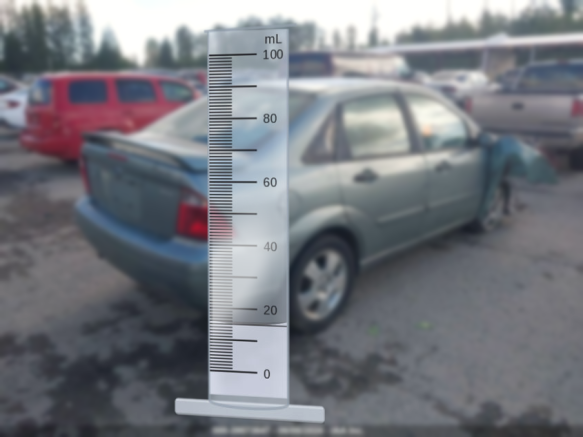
value=15 unit=mL
